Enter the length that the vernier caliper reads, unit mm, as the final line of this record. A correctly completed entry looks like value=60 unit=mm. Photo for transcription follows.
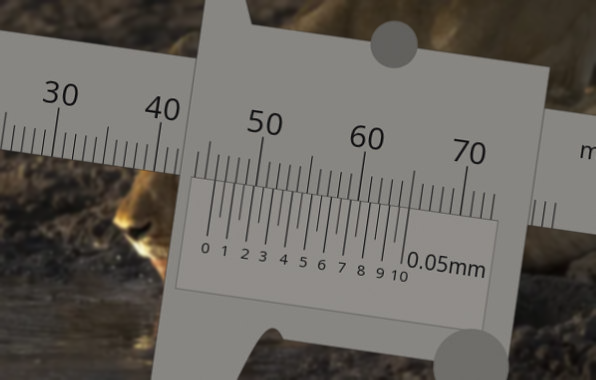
value=46.0 unit=mm
